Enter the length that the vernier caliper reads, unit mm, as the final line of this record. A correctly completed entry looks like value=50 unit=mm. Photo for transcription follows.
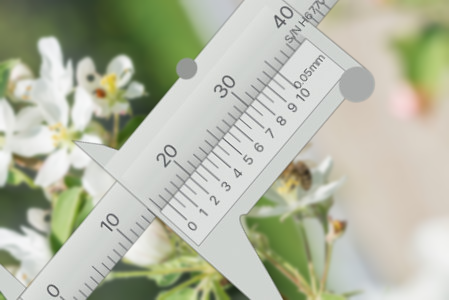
value=16.0 unit=mm
